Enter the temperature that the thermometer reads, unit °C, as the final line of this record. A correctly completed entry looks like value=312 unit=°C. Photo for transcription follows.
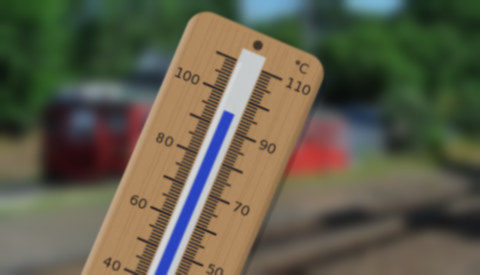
value=95 unit=°C
